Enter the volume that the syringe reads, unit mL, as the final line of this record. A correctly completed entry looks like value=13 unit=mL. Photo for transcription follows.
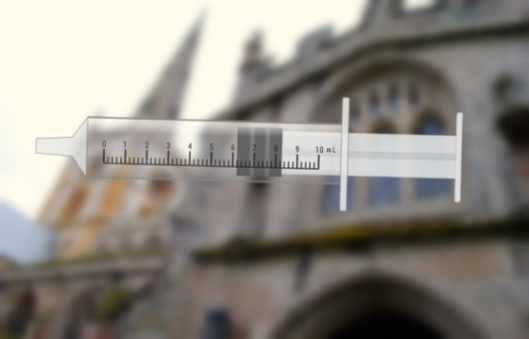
value=6.2 unit=mL
